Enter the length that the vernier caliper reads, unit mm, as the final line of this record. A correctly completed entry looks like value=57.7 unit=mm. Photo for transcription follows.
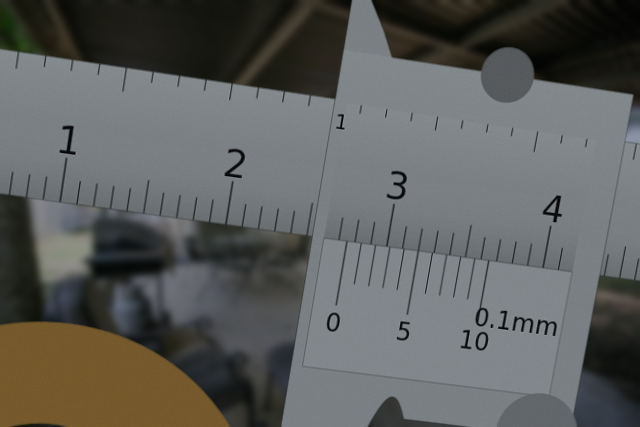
value=27.5 unit=mm
